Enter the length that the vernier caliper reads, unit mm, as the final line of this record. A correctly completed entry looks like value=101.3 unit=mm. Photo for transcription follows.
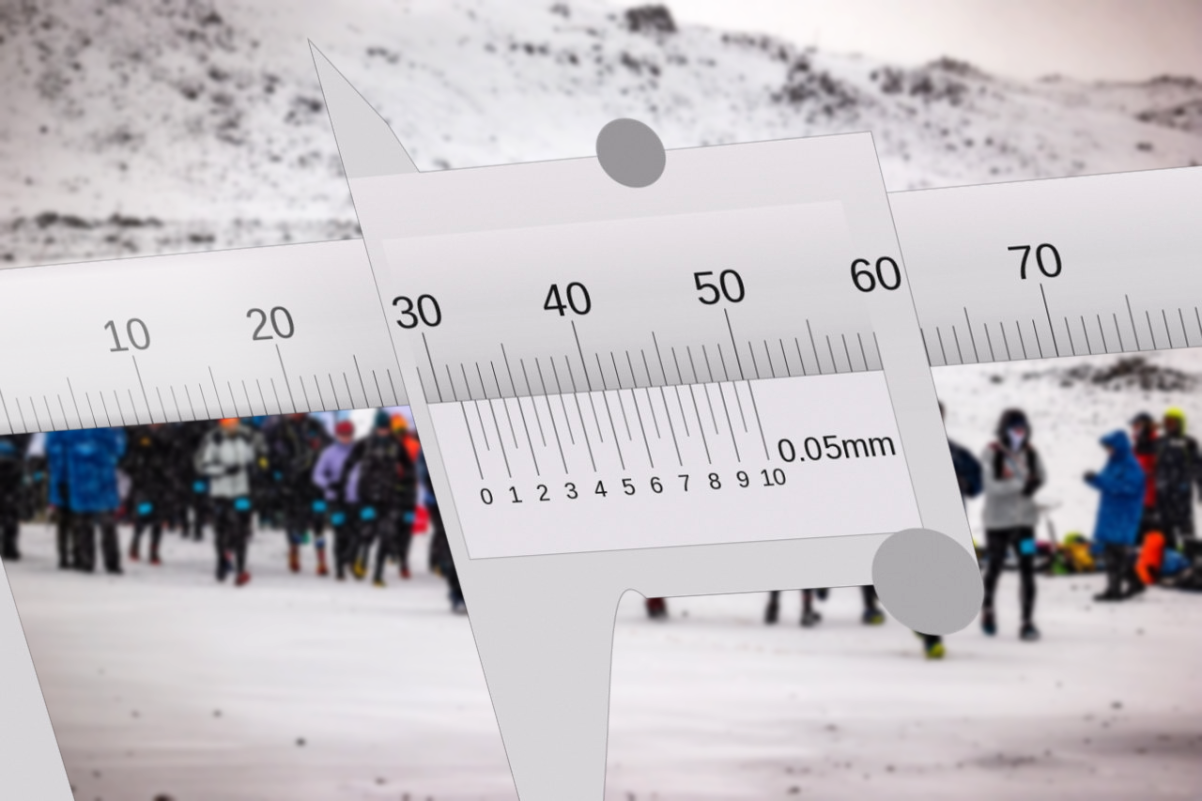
value=31.3 unit=mm
